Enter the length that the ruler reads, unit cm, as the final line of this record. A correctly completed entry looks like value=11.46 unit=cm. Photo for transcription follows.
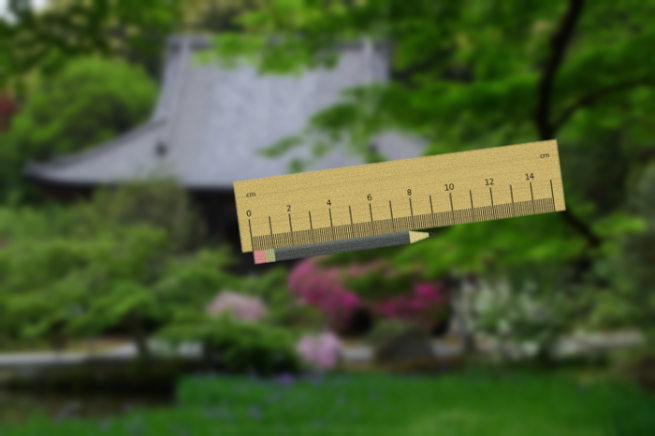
value=9 unit=cm
